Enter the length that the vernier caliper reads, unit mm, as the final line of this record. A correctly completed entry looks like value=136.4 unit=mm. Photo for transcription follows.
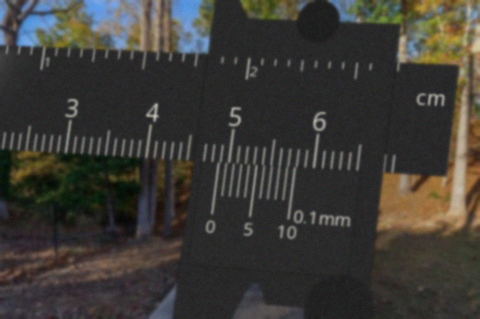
value=48.8 unit=mm
